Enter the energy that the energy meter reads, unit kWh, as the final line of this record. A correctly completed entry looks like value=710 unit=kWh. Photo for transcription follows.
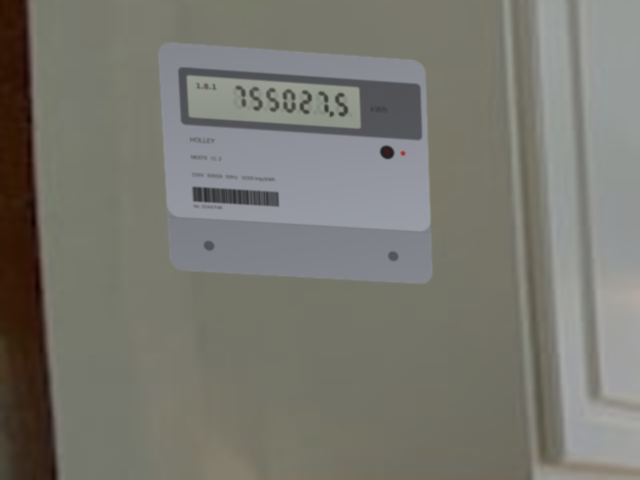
value=755027.5 unit=kWh
